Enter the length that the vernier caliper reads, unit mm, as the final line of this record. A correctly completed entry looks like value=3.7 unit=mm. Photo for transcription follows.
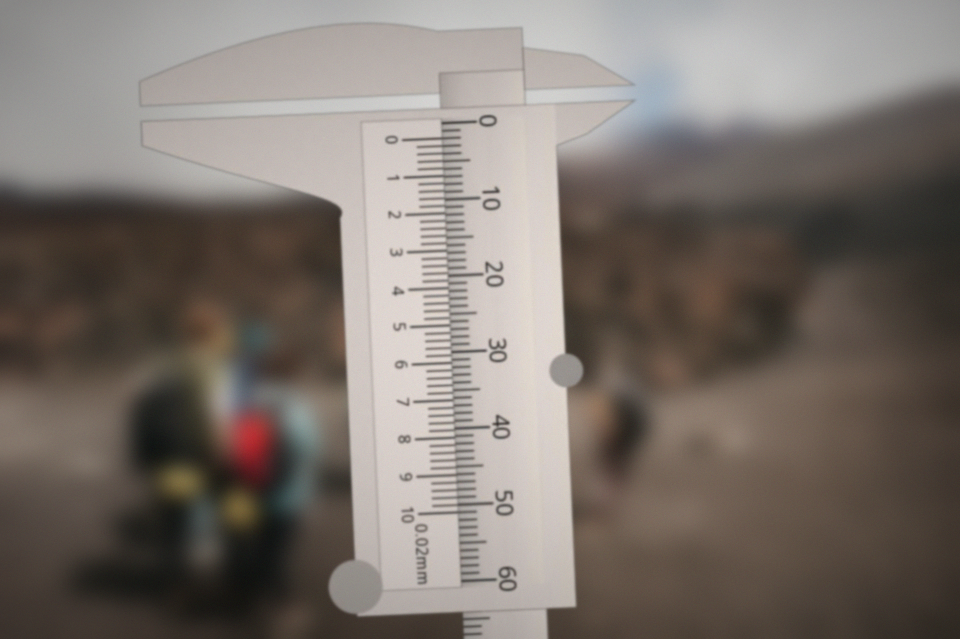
value=2.0 unit=mm
